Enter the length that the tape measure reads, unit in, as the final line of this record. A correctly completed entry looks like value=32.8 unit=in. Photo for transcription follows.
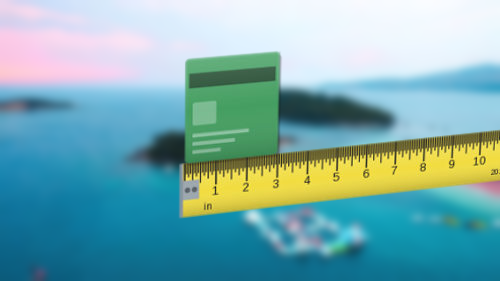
value=3 unit=in
